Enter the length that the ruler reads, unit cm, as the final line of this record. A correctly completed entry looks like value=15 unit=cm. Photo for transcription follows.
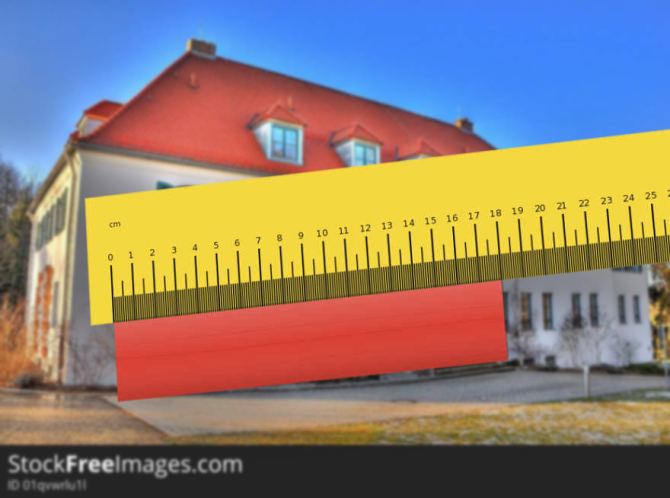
value=18 unit=cm
